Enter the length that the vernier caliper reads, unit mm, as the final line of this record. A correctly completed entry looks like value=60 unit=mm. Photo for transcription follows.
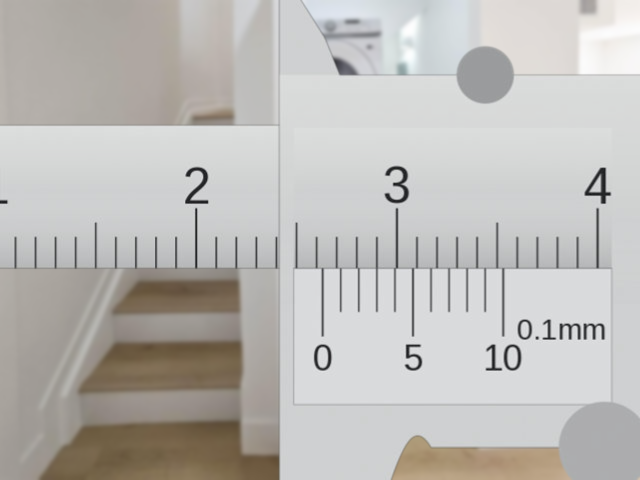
value=26.3 unit=mm
